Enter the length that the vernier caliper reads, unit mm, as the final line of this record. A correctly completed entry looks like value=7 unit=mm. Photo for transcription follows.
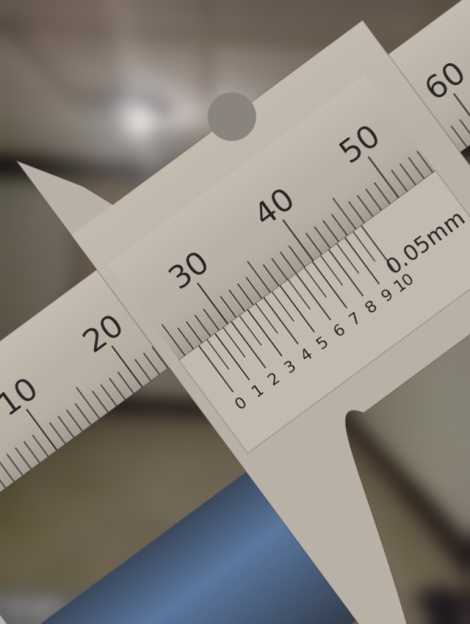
value=26.6 unit=mm
